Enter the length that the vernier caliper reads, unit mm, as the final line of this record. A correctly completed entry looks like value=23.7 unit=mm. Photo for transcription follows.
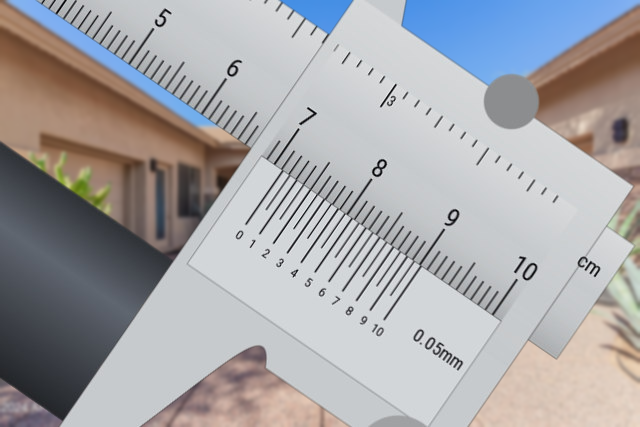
value=71.2 unit=mm
